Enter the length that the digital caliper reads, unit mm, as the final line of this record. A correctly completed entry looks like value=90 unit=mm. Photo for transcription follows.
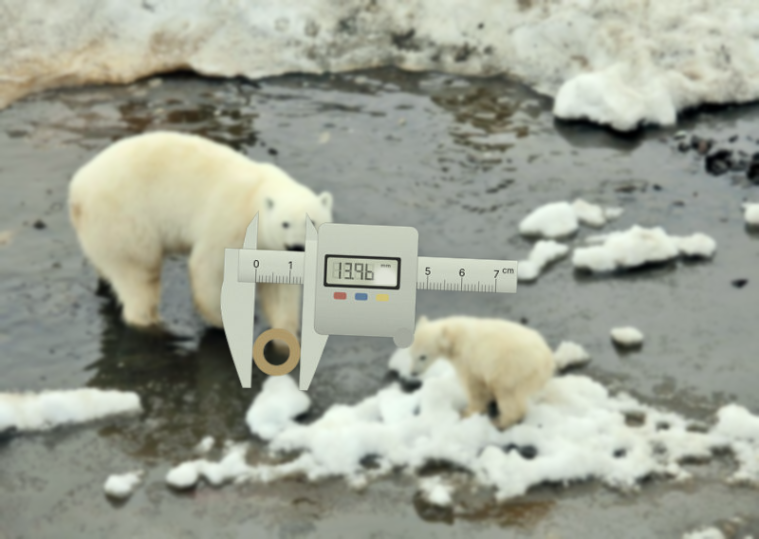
value=13.96 unit=mm
